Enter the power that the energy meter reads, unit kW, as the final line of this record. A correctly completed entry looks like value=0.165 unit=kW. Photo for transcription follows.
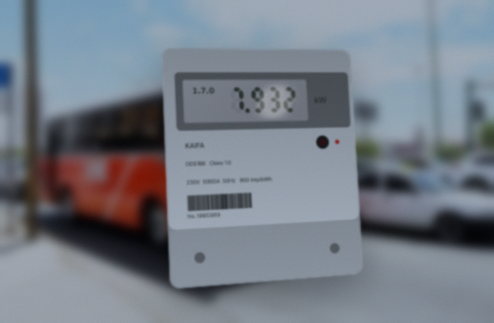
value=7.932 unit=kW
